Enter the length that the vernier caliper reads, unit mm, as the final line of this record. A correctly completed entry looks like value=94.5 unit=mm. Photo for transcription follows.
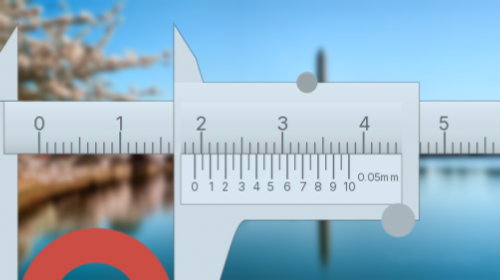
value=19.2 unit=mm
